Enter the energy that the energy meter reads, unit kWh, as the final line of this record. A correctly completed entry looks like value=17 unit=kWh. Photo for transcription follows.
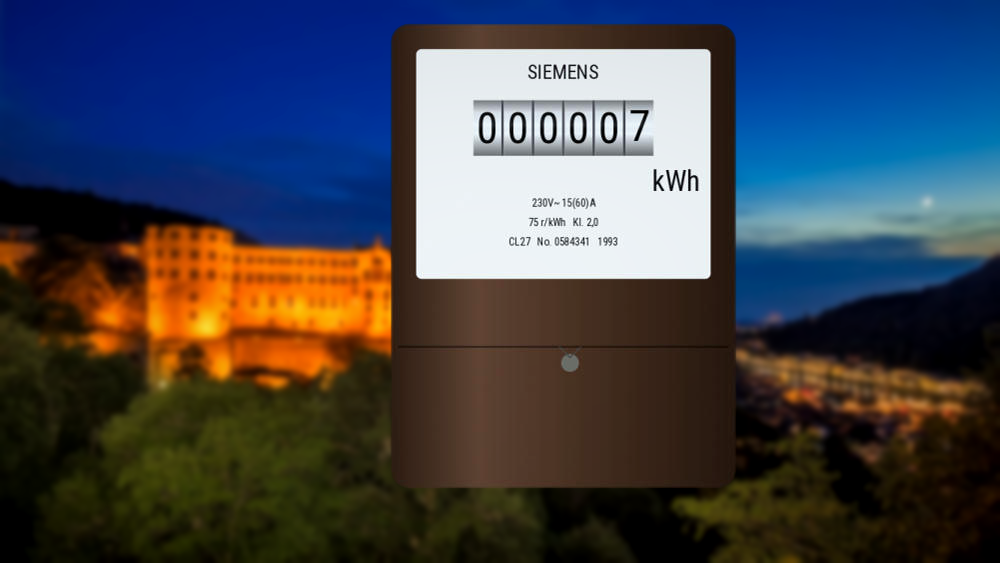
value=7 unit=kWh
